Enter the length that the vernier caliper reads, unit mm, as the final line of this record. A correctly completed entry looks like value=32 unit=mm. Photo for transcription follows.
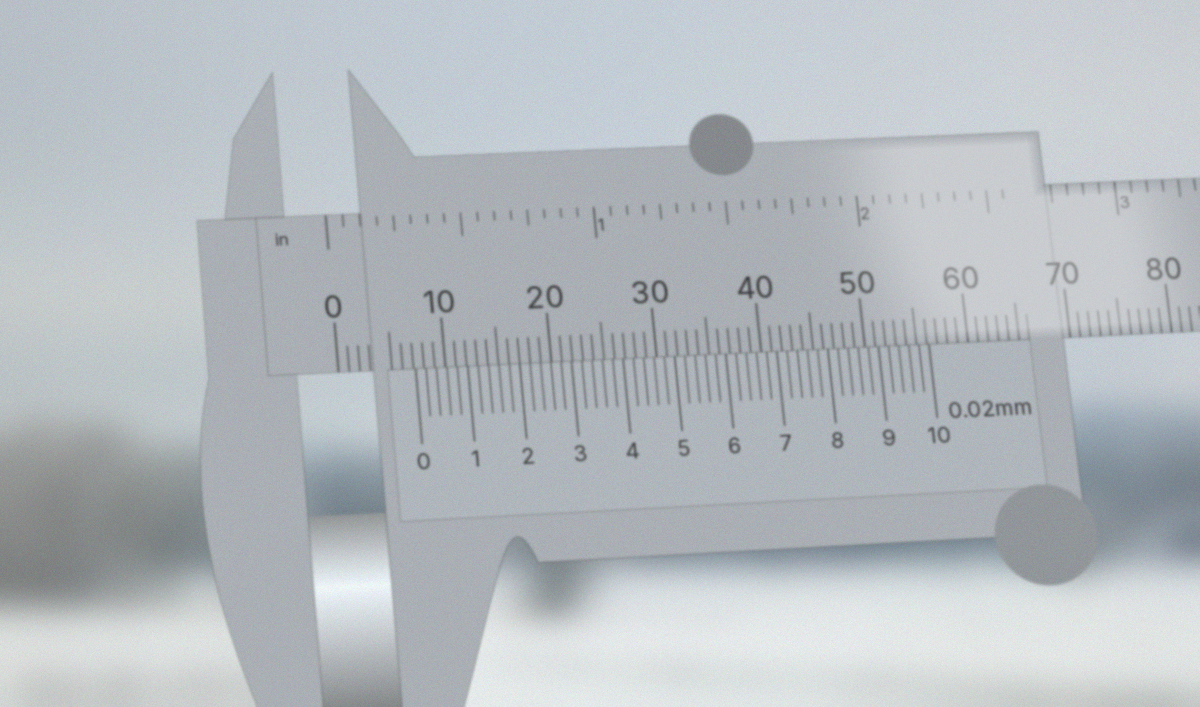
value=7.2 unit=mm
